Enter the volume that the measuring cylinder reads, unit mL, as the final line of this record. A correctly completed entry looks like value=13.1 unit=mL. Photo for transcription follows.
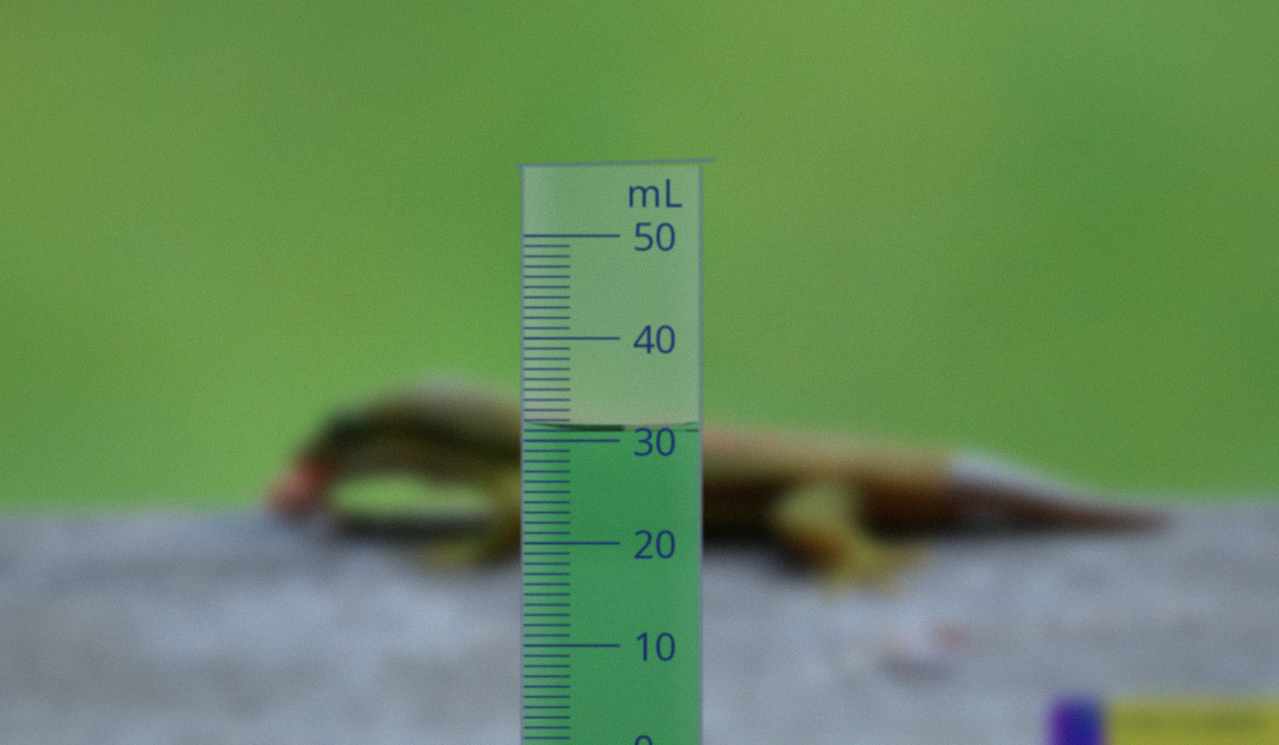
value=31 unit=mL
